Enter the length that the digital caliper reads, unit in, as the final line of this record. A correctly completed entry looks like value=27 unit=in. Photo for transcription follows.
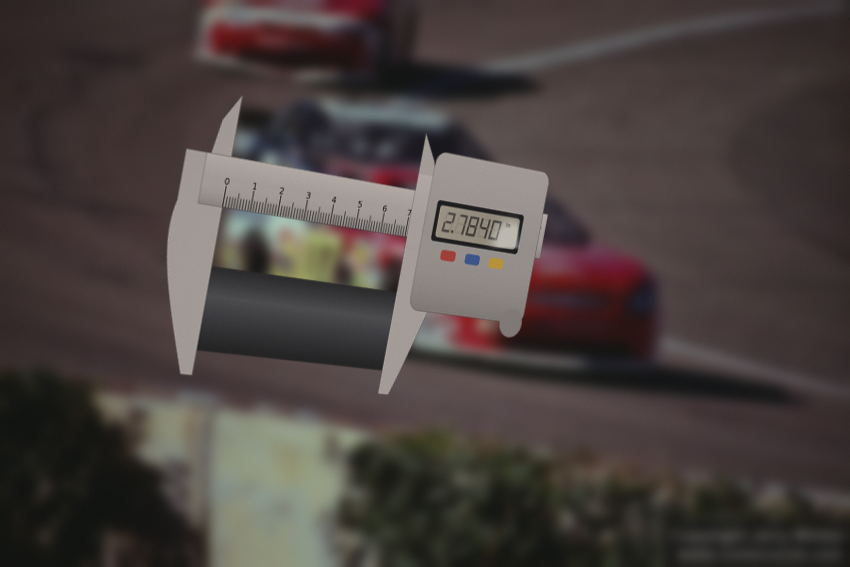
value=2.7840 unit=in
